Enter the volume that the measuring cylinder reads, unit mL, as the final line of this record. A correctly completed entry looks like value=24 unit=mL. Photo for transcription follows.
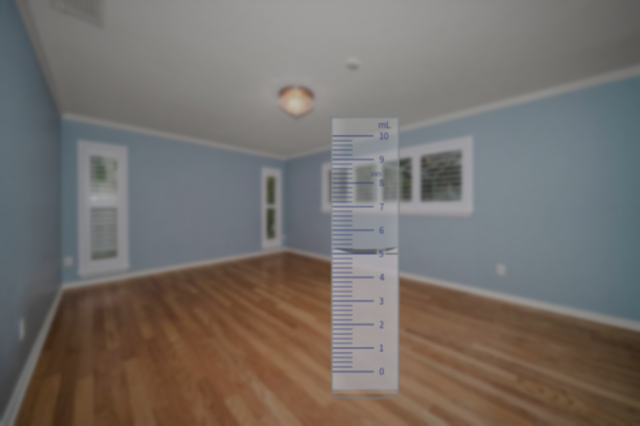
value=5 unit=mL
